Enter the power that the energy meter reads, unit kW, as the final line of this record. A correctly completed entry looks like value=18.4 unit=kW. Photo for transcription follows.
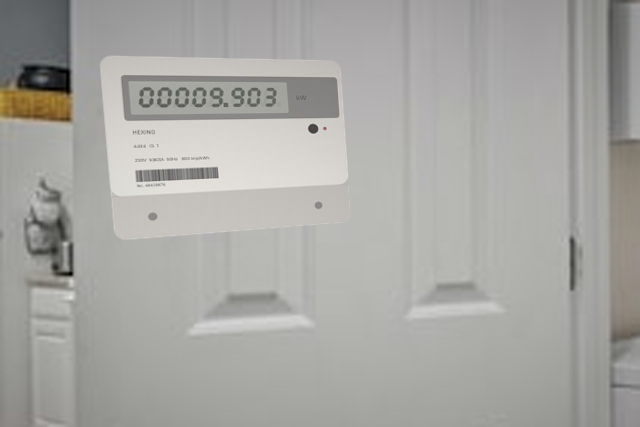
value=9.903 unit=kW
